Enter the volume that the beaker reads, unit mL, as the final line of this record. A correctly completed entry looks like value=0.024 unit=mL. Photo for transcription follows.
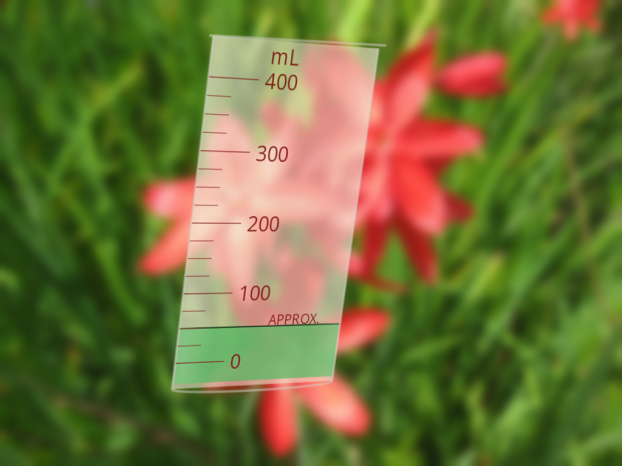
value=50 unit=mL
